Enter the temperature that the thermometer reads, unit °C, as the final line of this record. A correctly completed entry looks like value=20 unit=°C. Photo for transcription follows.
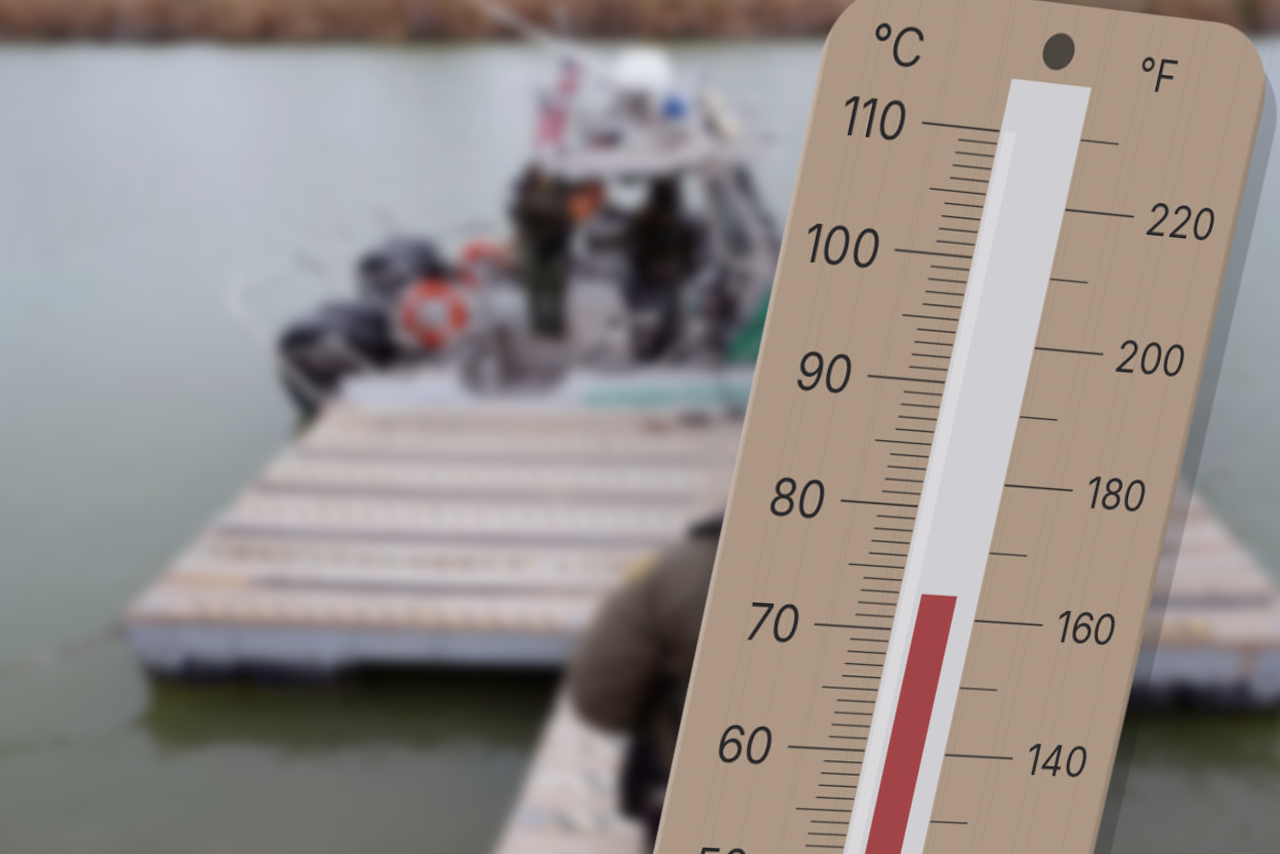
value=73 unit=°C
